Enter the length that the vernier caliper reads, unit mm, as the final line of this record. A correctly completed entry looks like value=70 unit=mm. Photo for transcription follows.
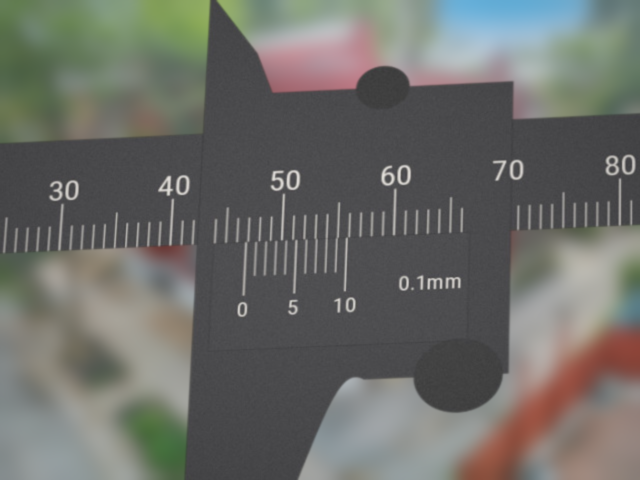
value=46.8 unit=mm
